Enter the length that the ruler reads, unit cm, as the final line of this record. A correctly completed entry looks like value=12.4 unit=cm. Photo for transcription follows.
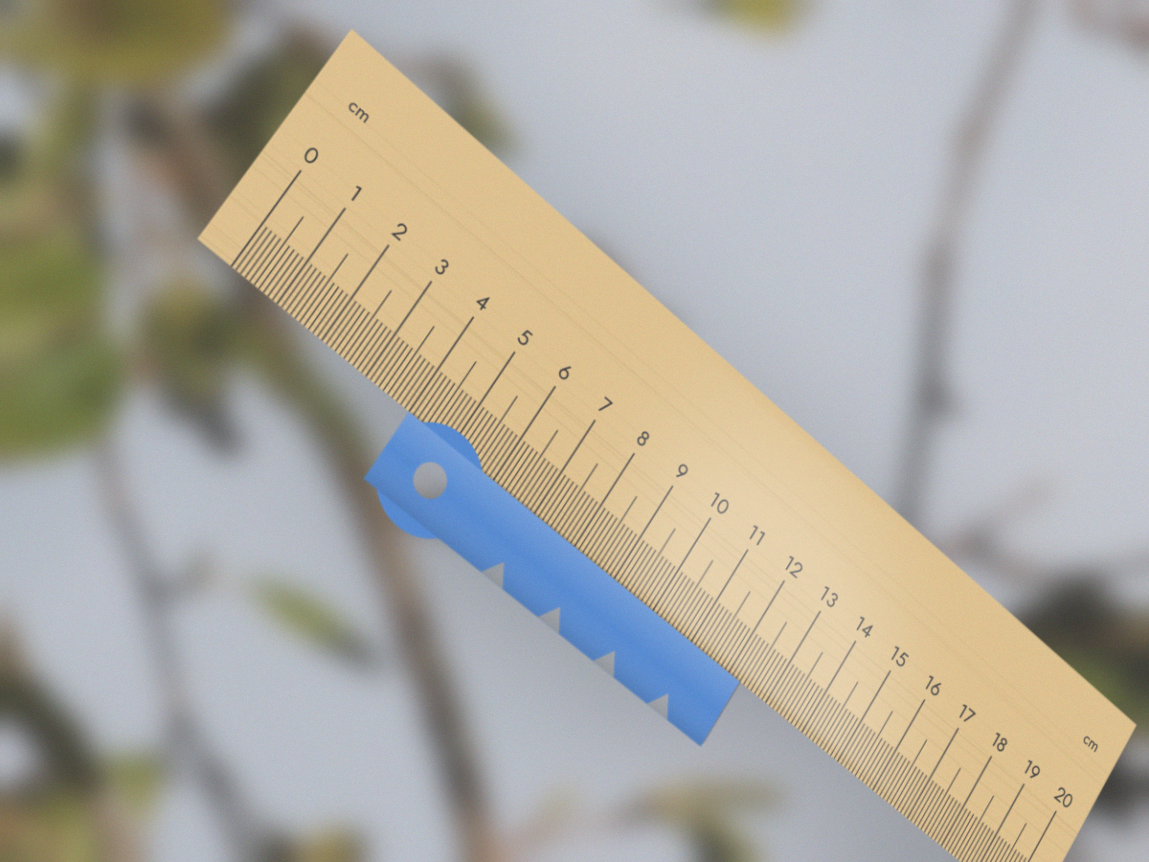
value=8.3 unit=cm
